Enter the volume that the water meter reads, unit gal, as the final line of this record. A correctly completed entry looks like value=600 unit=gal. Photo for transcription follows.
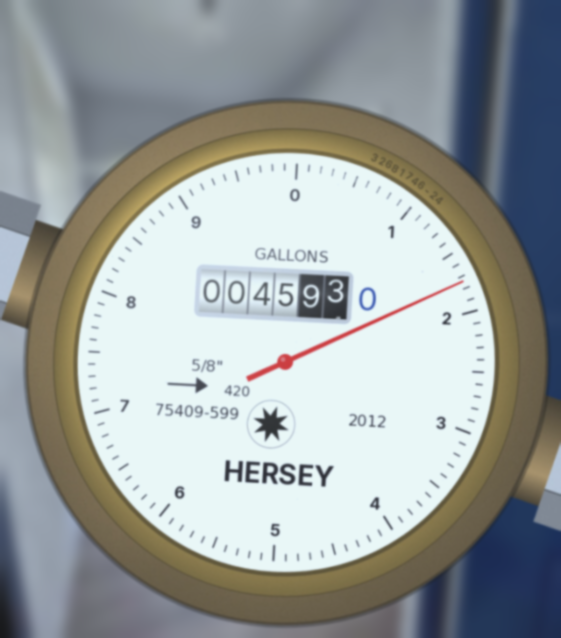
value=45931.7 unit=gal
